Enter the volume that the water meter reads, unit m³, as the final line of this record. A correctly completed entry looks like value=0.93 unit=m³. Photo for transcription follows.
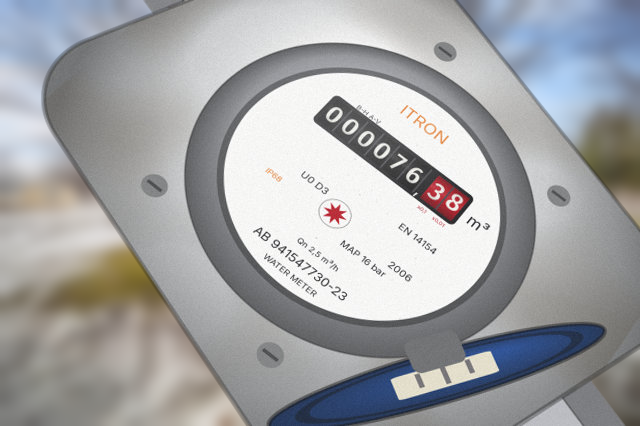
value=76.38 unit=m³
